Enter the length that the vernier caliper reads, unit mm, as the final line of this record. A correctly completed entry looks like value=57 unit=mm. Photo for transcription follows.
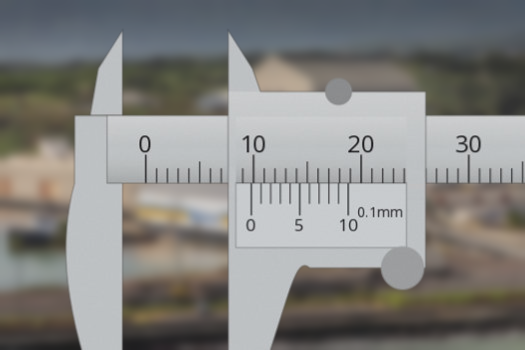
value=9.8 unit=mm
